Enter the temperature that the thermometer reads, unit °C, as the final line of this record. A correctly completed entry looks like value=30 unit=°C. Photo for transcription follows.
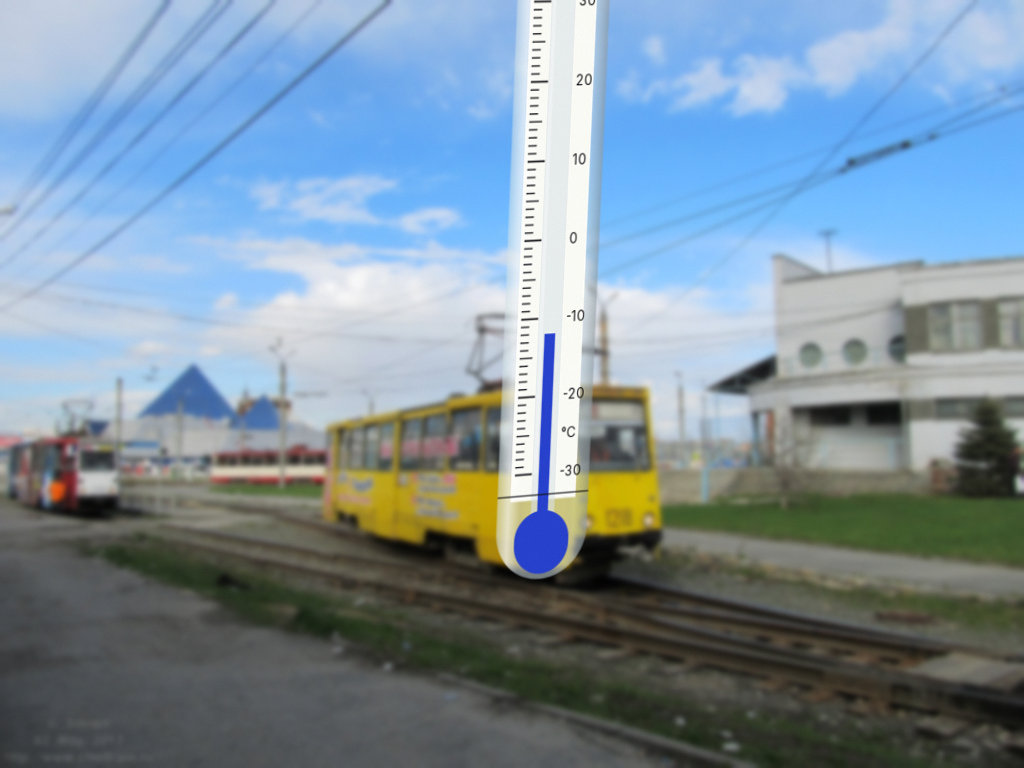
value=-12 unit=°C
